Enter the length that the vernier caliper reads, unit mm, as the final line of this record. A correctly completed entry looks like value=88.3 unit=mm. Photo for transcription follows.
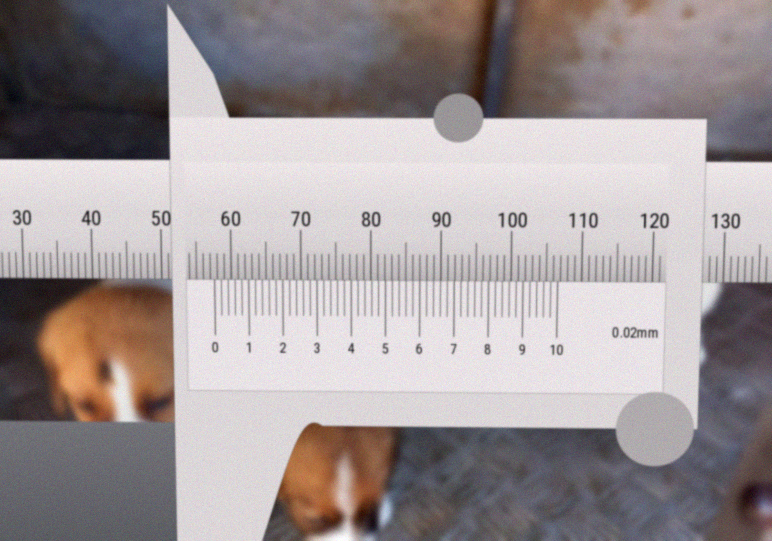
value=57.6 unit=mm
